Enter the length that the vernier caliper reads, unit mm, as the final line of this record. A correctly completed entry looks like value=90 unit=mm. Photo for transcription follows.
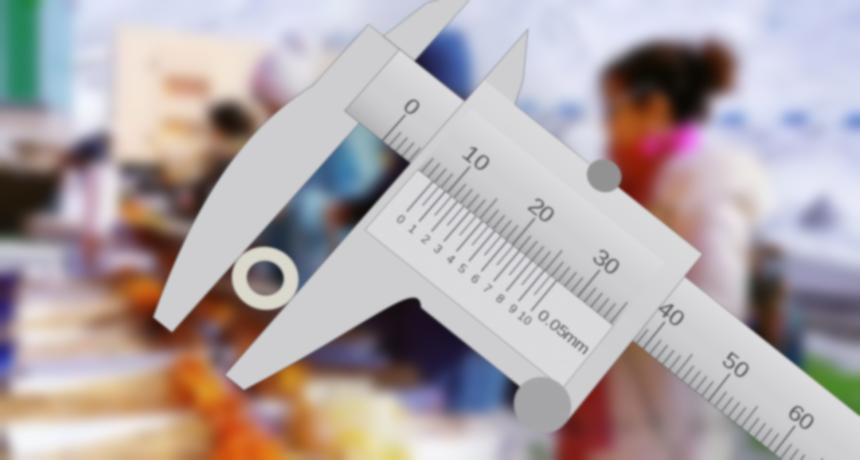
value=7.8 unit=mm
